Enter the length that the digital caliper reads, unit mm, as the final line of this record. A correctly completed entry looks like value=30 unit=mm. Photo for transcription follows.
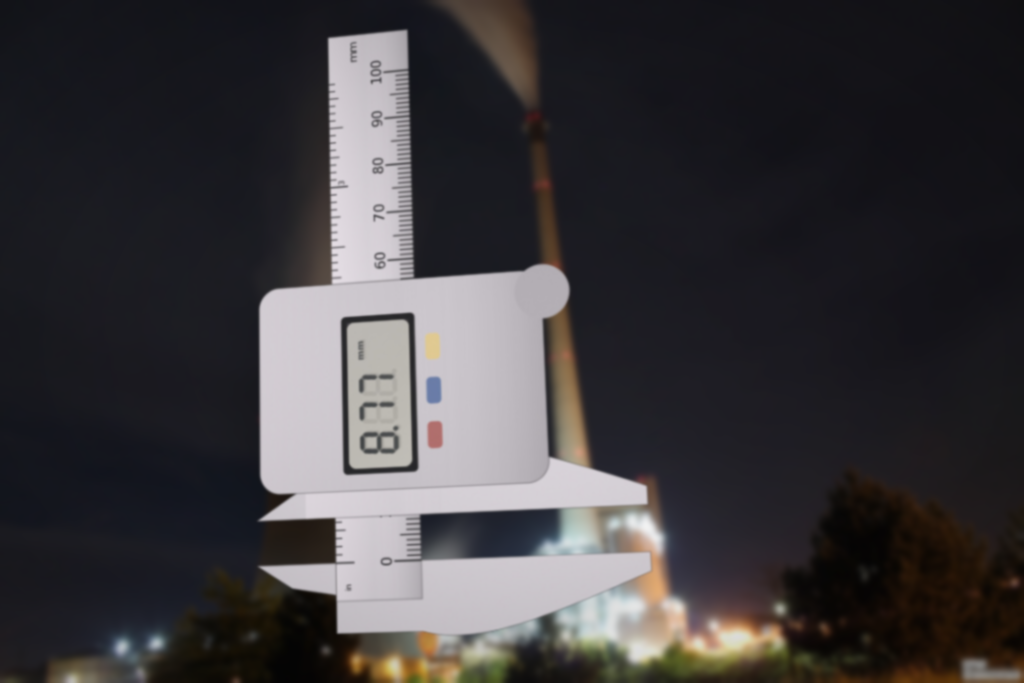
value=8.77 unit=mm
